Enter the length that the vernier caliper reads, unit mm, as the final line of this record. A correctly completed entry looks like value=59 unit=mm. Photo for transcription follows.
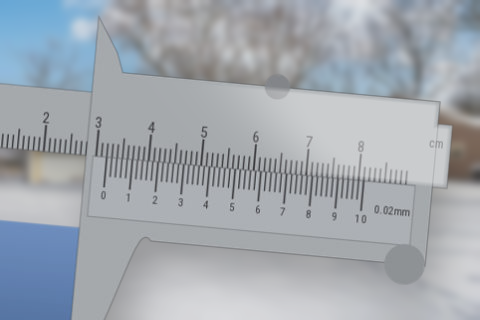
value=32.0 unit=mm
